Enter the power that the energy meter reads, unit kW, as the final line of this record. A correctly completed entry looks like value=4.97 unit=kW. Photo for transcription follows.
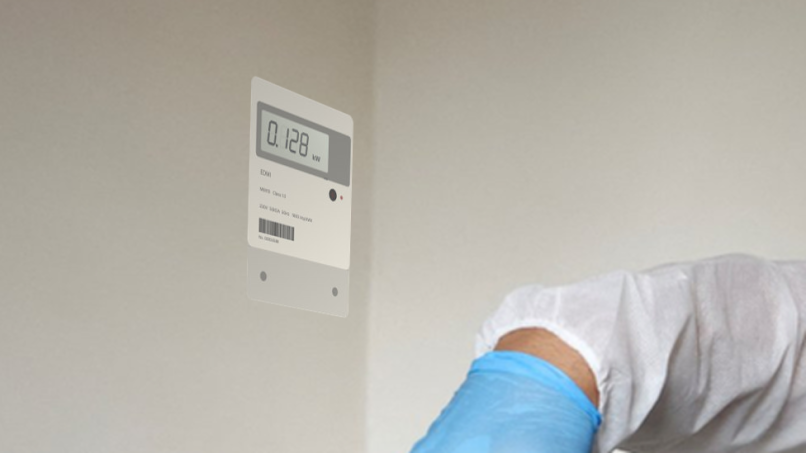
value=0.128 unit=kW
